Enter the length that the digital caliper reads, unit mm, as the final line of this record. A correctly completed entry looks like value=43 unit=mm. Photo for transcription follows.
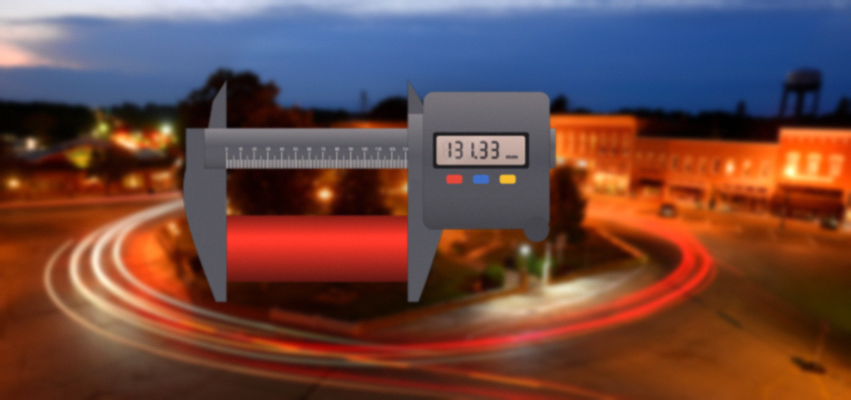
value=131.33 unit=mm
